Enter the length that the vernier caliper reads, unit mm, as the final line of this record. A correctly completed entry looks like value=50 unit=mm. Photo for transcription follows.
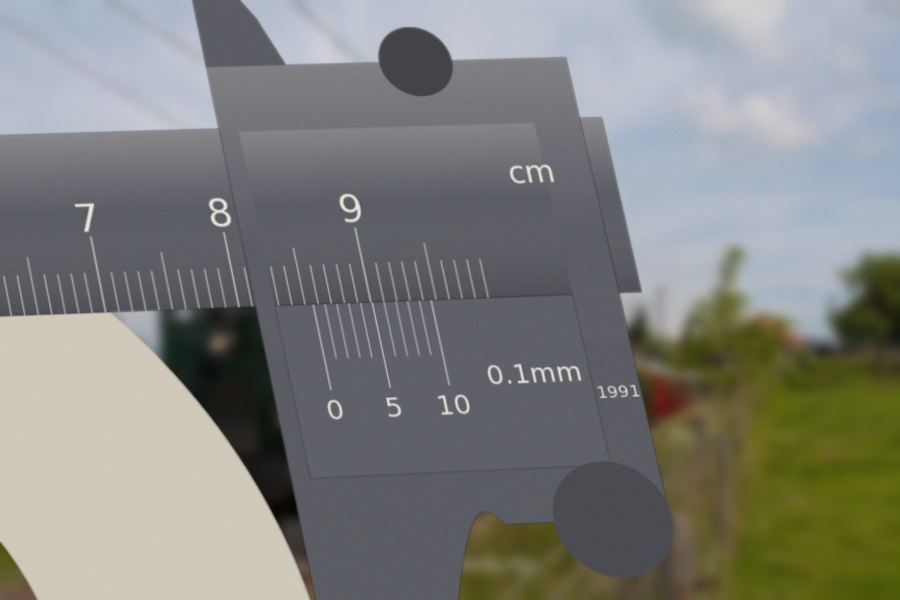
value=85.6 unit=mm
